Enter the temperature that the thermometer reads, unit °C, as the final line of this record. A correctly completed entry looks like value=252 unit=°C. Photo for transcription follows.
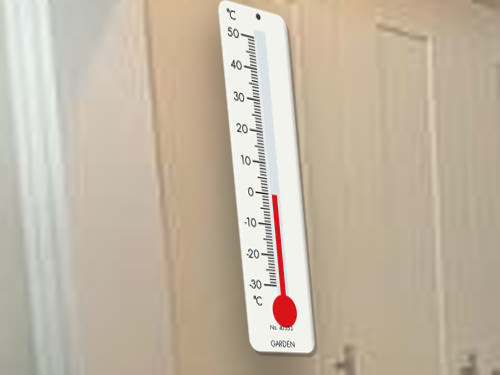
value=0 unit=°C
